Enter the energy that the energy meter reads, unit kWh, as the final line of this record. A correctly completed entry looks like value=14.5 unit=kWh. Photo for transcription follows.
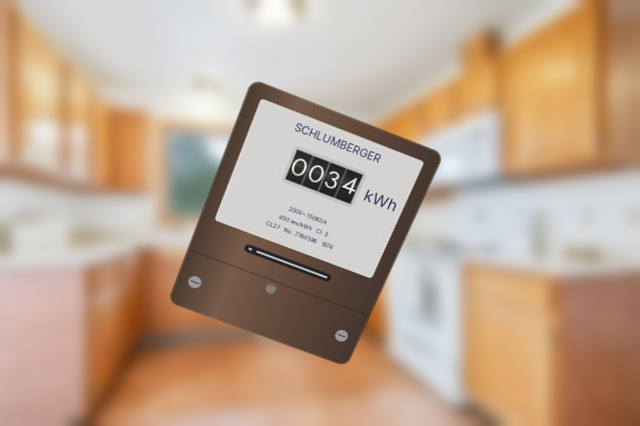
value=34 unit=kWh
